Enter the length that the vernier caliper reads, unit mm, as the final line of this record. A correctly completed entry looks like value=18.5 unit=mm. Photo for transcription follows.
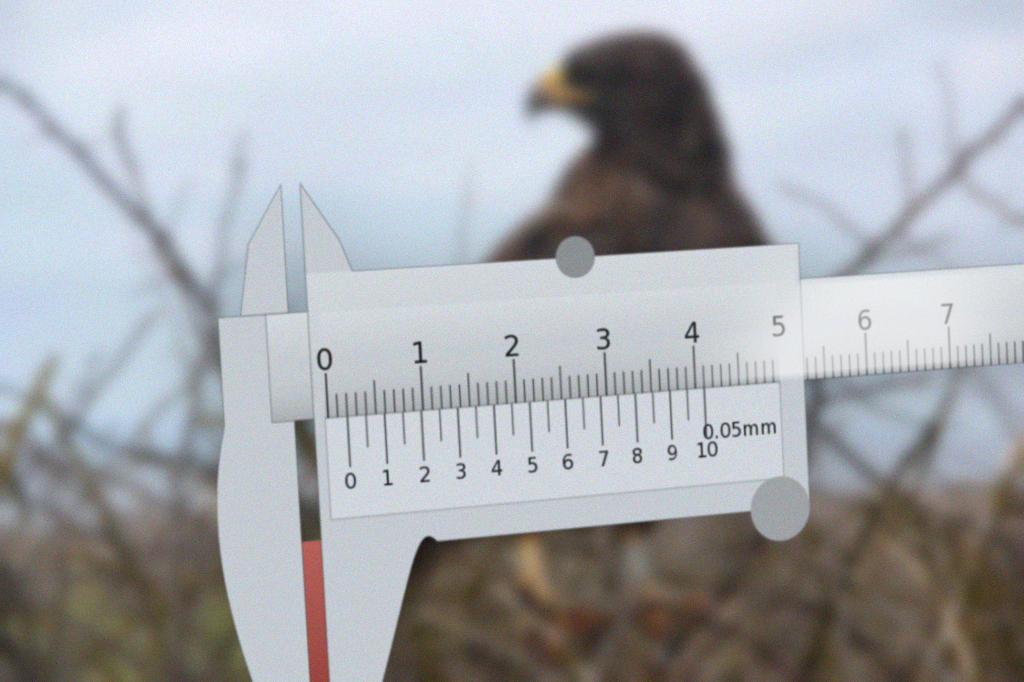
value=2.0 unit=mm
